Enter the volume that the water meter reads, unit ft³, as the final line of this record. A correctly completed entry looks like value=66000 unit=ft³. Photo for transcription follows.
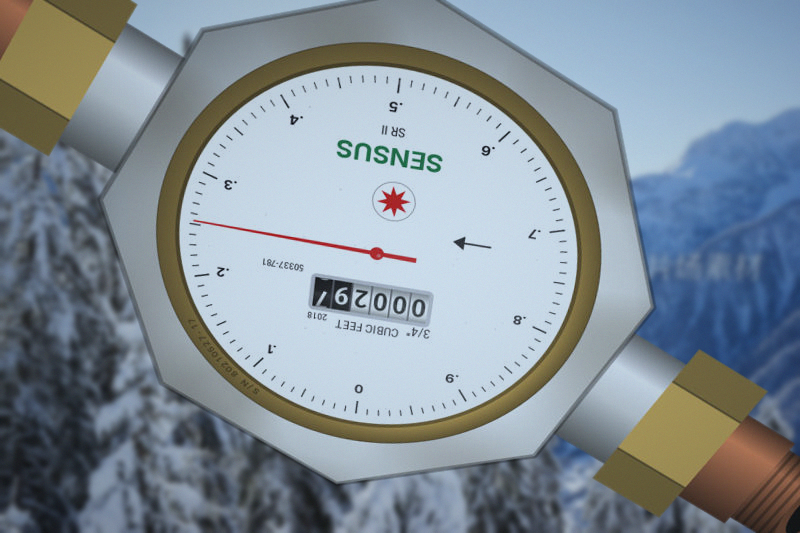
value=297.25 unit=ft³
